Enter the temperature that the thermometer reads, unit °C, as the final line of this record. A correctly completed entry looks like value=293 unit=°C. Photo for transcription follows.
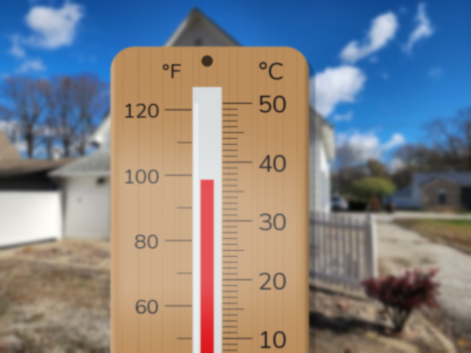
value=37 unit=°C
